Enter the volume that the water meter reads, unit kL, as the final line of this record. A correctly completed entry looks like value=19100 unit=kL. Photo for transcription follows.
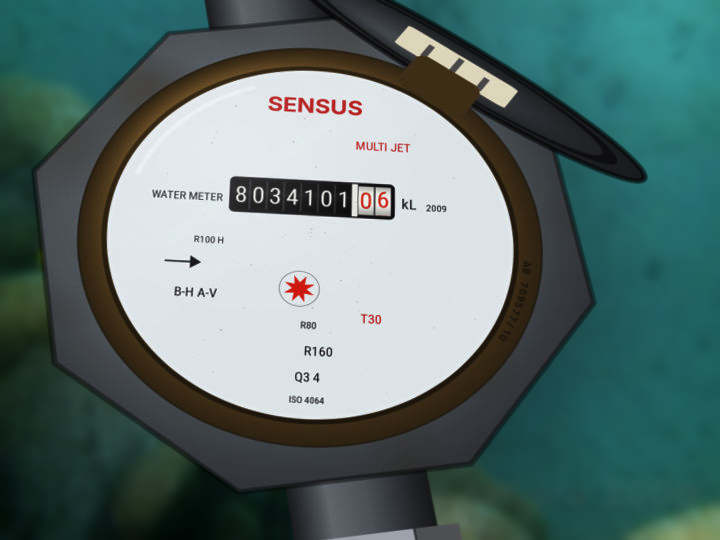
value=8034101.06 unit=kL
